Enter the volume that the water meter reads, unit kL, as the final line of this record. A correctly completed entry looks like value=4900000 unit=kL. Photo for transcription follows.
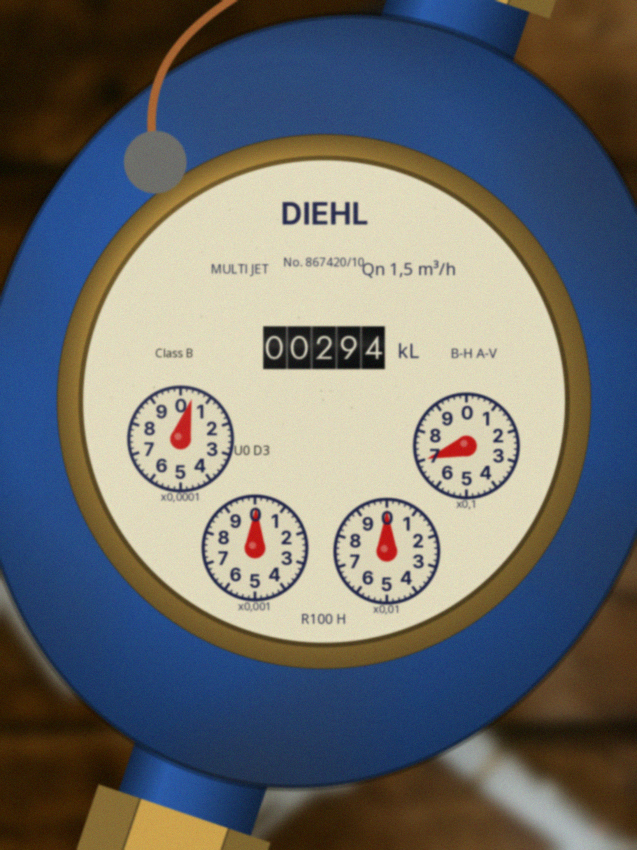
value=294.7000 unit=kL
